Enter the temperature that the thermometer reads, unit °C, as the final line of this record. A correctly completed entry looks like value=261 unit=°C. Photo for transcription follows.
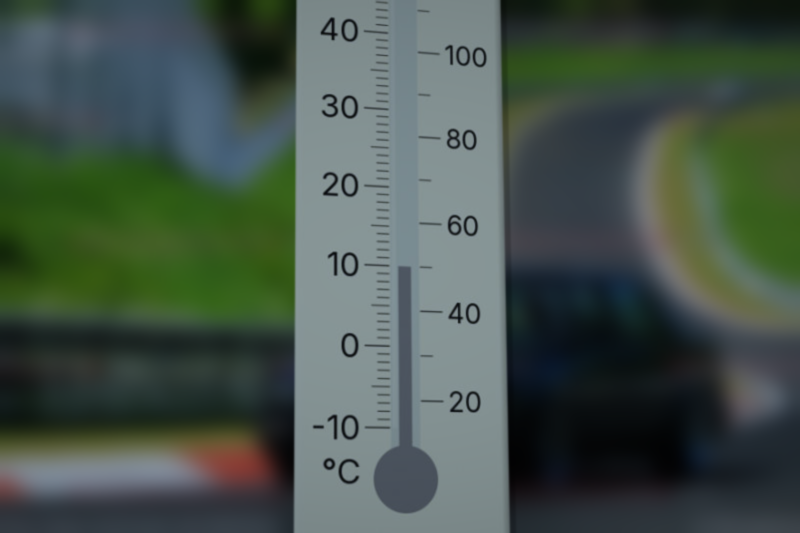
value=10 unit=°C
